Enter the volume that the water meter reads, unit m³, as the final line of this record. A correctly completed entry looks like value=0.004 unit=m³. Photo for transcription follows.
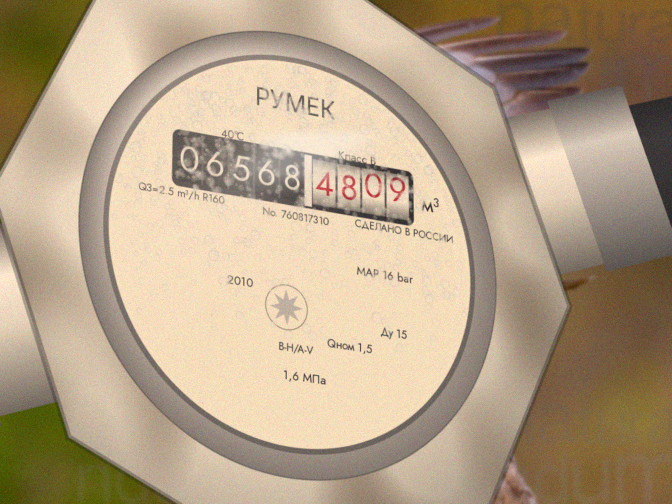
value=6568.4809 unit=m³
